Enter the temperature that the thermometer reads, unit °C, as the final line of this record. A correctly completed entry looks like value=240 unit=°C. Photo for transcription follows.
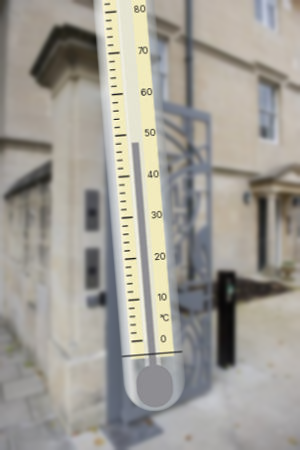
value=48 unit=°C
